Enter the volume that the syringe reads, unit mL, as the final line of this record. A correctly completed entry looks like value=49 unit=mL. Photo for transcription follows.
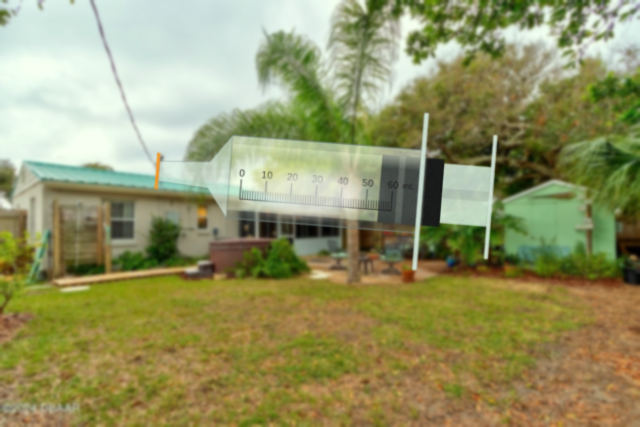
value=55 unit=mL
